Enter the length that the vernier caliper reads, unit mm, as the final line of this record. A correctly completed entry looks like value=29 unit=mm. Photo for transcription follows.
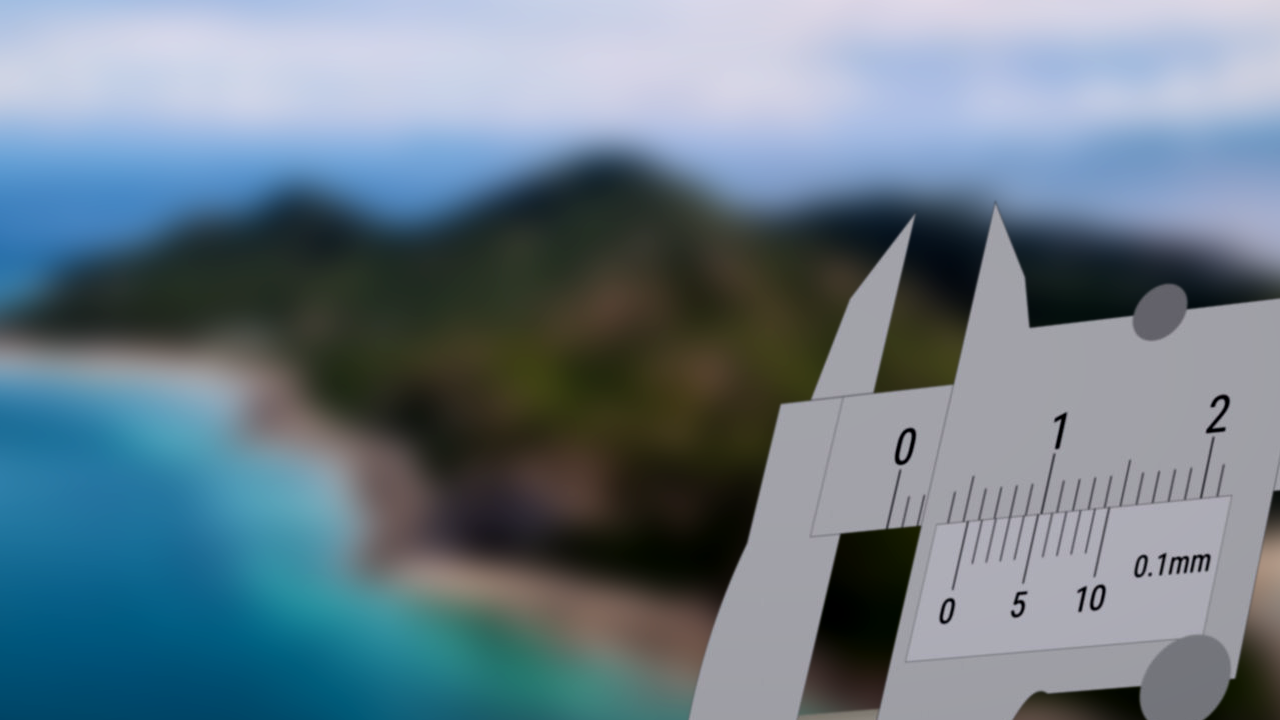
value=5.3 unit=mm
